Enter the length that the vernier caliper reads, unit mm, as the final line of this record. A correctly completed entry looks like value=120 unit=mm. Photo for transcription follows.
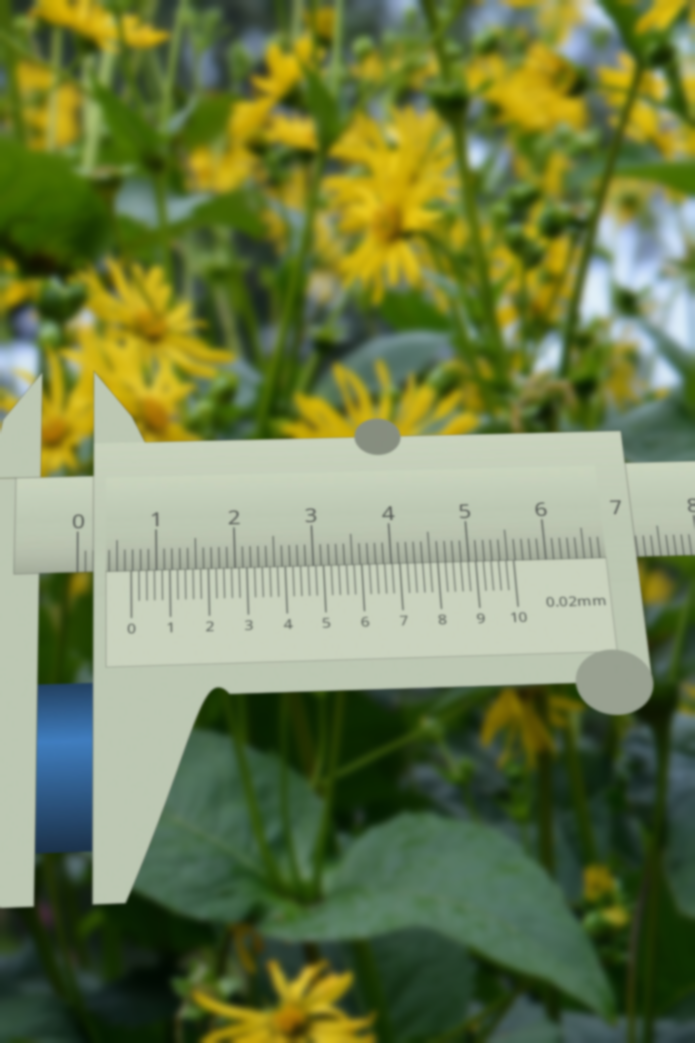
value=6.8 unit=mm
